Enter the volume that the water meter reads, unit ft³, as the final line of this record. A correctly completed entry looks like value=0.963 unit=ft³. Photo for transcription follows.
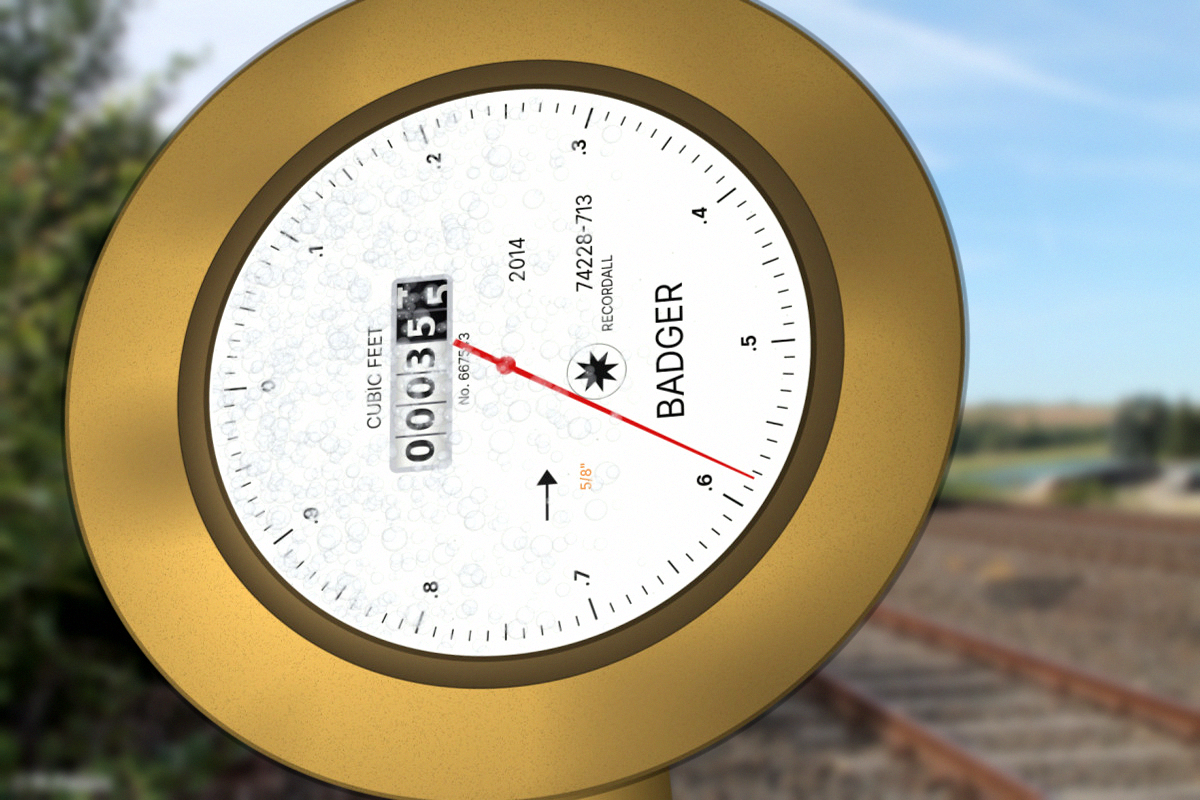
value=354.58 unit=ft³
